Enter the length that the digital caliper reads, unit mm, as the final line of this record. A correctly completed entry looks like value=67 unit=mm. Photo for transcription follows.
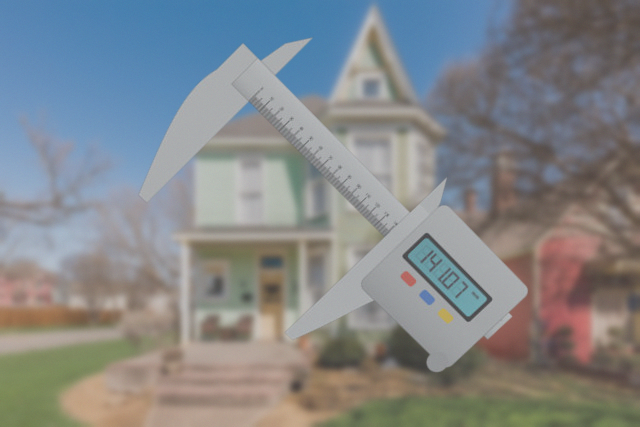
value=141.07 unit=mm
